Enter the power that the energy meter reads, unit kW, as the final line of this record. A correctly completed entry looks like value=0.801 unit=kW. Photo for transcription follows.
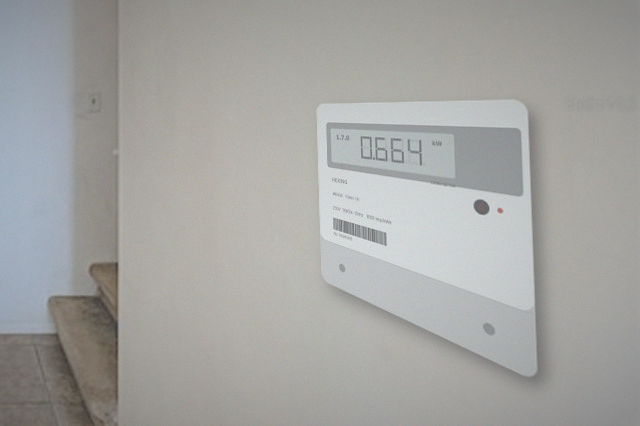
value=0.664 unit=kW
